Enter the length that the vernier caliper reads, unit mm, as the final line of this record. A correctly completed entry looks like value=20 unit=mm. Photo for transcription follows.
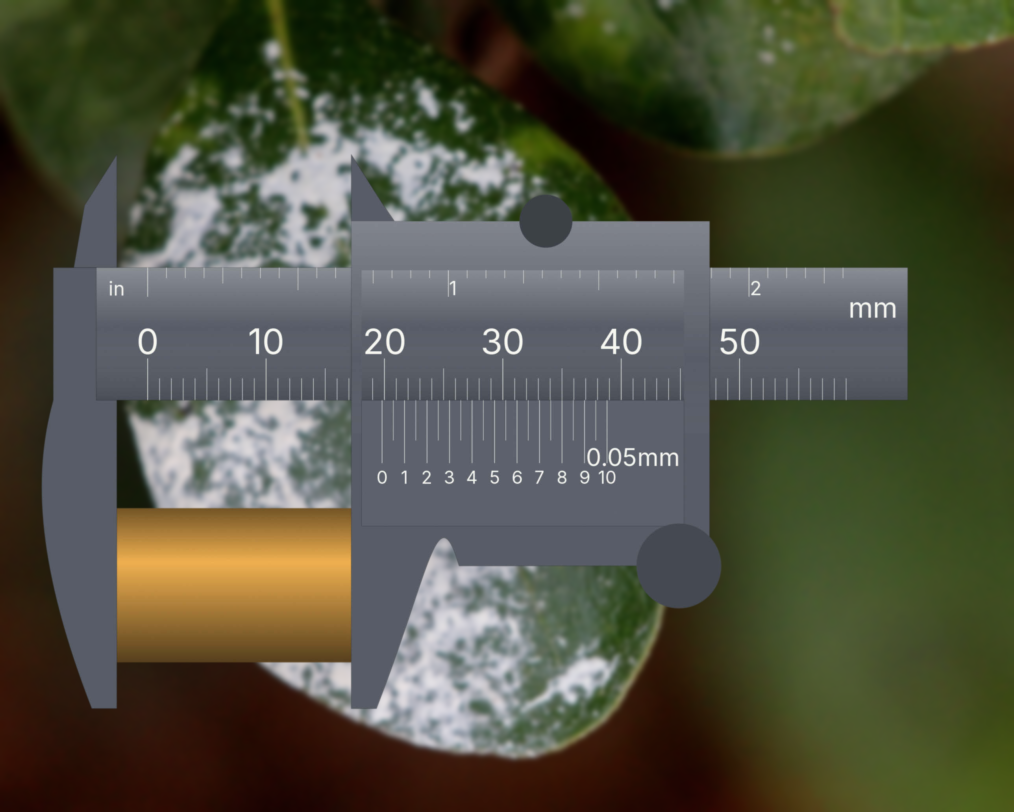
value=19.8 unit=mm
